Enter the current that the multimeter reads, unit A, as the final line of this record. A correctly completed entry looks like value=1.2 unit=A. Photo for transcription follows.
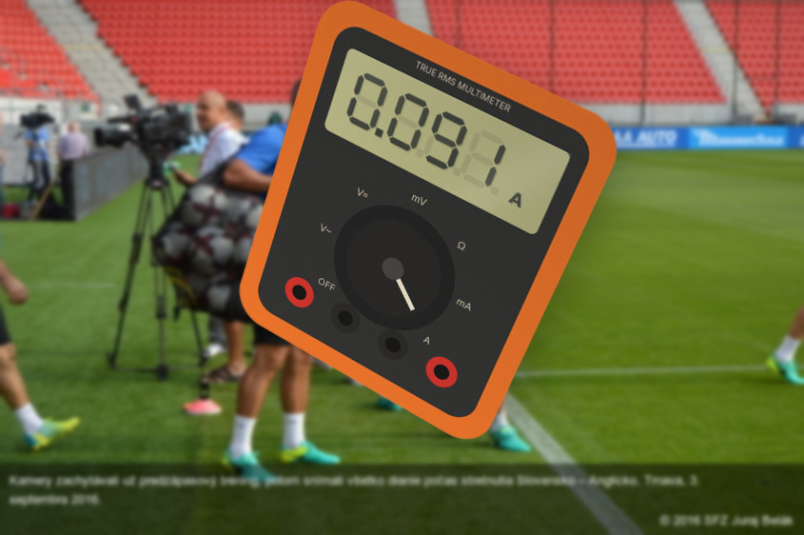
value=0.091 unit=A
